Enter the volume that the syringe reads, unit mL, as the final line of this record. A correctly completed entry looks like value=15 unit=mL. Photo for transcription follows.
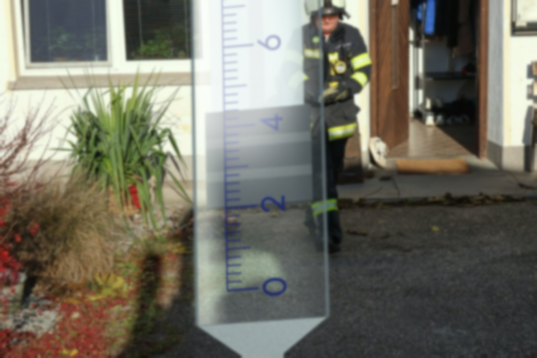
value=2 unit=mL
